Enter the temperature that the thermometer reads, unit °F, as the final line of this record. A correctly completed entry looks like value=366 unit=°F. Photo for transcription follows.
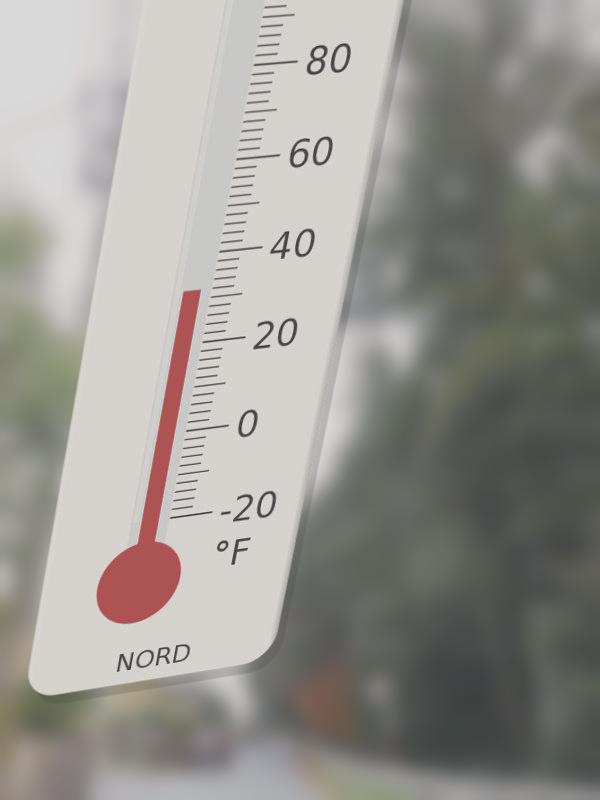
value=32 unit=°F
